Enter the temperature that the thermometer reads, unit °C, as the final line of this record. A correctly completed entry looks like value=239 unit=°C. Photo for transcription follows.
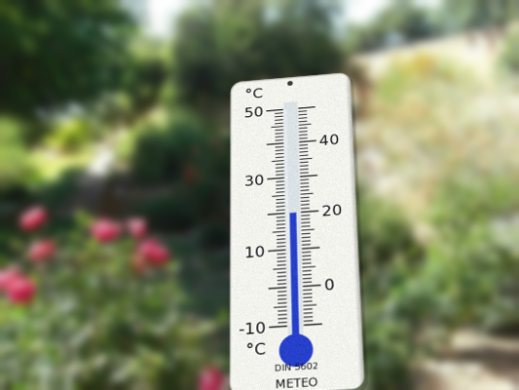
value=20 unit=°C
